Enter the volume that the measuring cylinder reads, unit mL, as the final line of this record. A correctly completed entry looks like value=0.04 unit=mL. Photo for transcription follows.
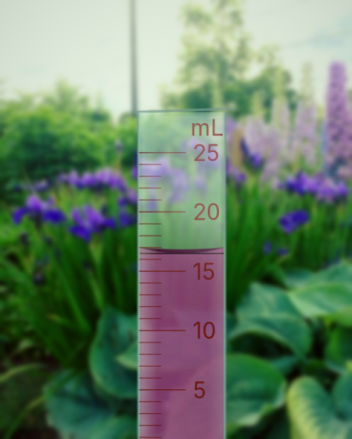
value=16.5 unit=mL
